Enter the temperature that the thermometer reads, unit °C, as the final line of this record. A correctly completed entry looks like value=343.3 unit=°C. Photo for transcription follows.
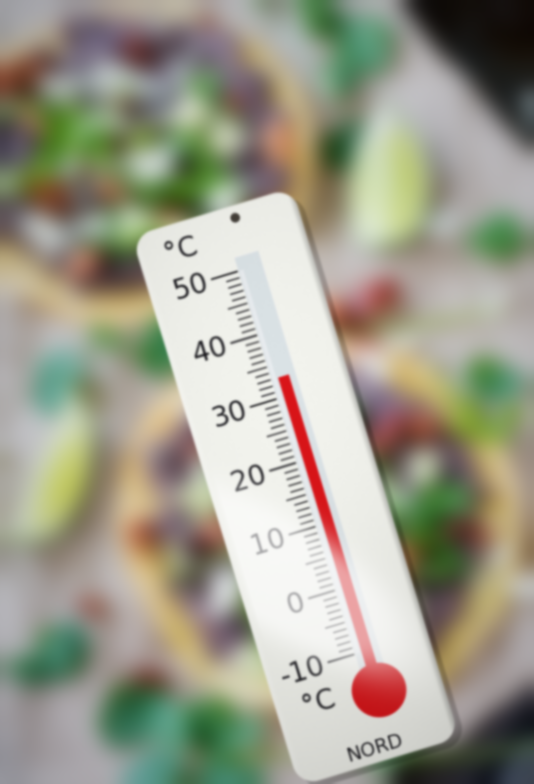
value=33 unit=°C
